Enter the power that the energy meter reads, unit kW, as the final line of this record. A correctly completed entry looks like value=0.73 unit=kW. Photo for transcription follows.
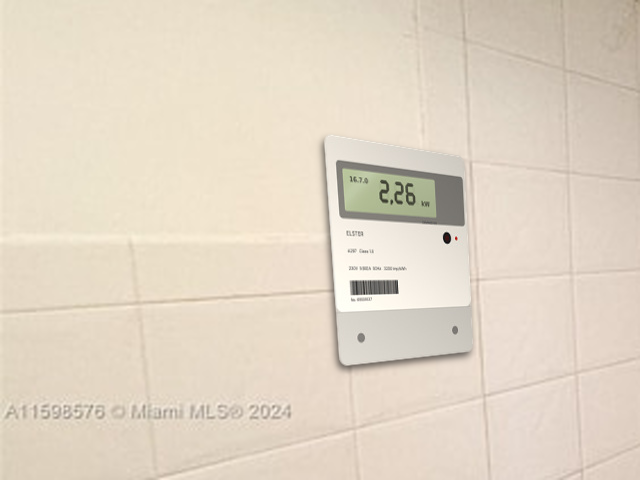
value=2.26 unit=kW
